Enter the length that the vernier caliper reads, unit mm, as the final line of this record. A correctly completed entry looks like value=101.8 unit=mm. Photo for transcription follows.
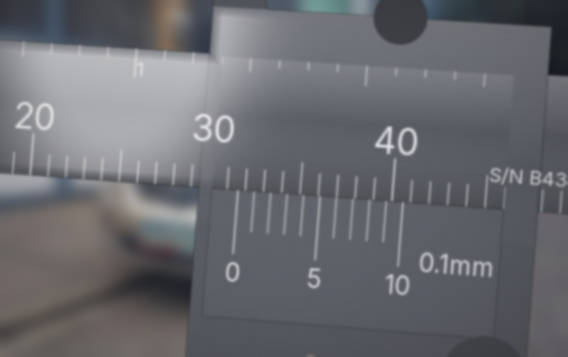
value=31.6 unit=mm
